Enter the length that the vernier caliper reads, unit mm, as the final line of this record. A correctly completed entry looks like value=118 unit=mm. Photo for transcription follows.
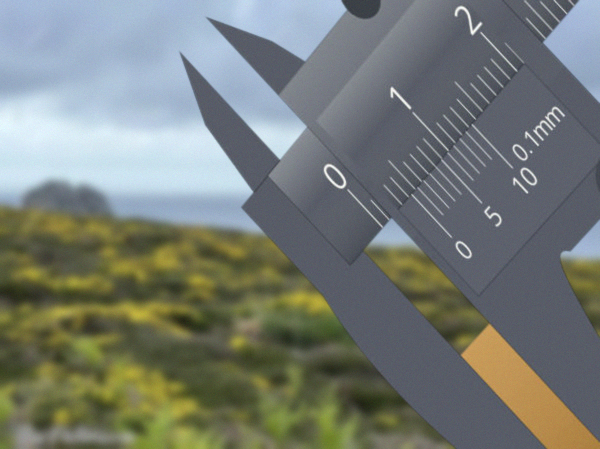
value=4.4 unit=mm
